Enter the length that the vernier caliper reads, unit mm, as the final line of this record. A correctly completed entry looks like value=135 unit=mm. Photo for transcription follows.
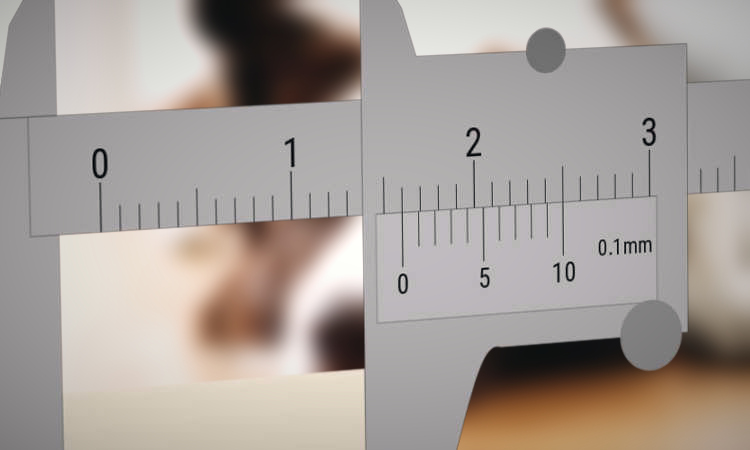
value=16.0 unit=mm
